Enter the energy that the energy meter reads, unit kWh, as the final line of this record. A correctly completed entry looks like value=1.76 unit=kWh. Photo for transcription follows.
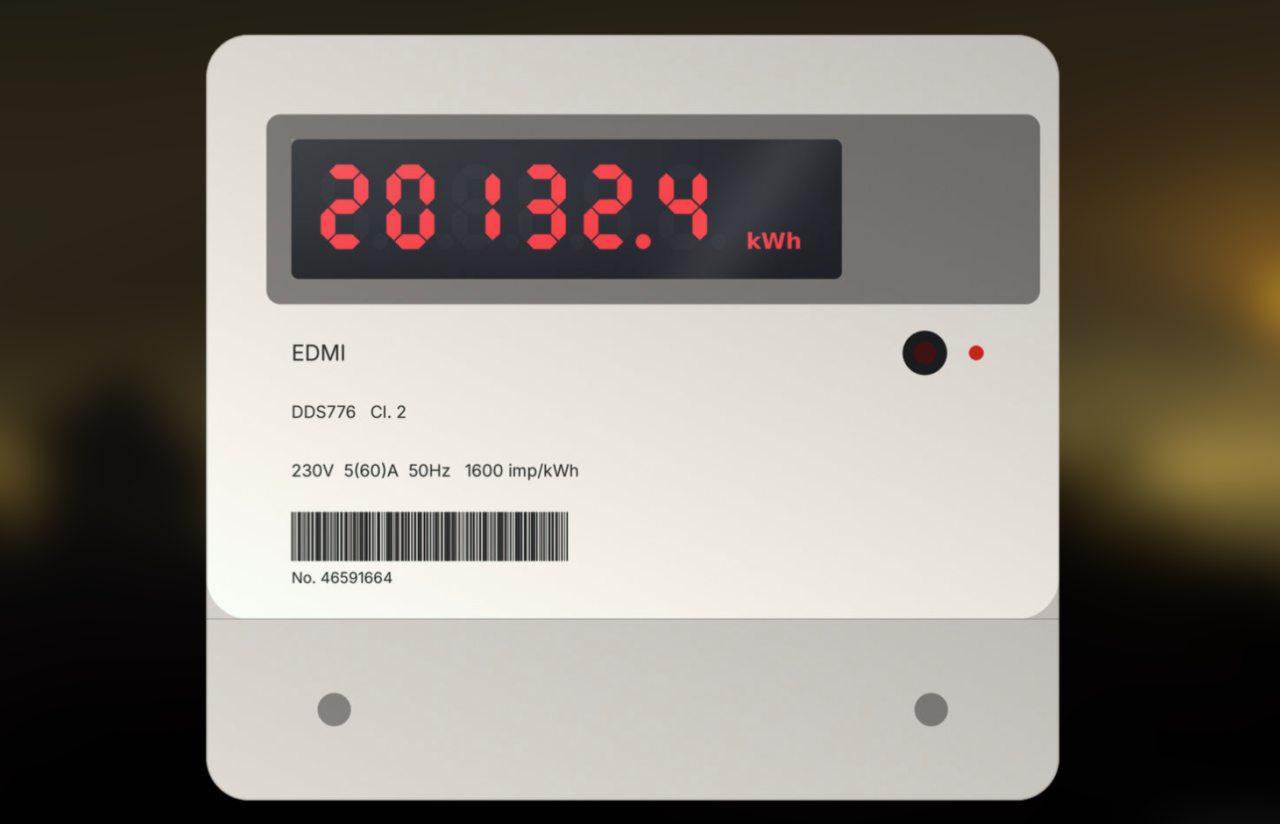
value=20132.4 unit=kWh
